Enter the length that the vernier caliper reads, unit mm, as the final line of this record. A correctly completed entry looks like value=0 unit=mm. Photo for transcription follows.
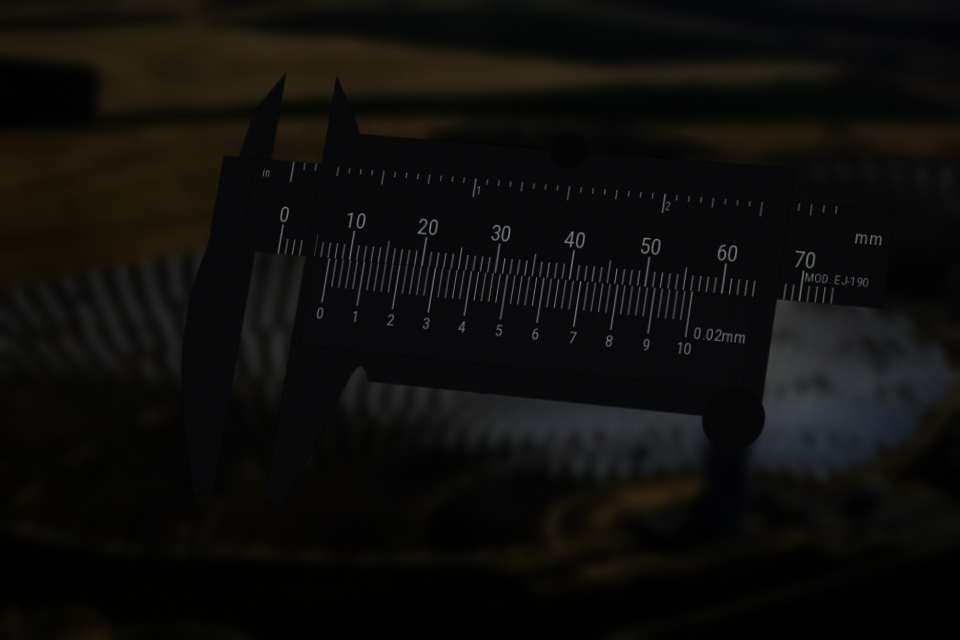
value=7.2 unit=mm
